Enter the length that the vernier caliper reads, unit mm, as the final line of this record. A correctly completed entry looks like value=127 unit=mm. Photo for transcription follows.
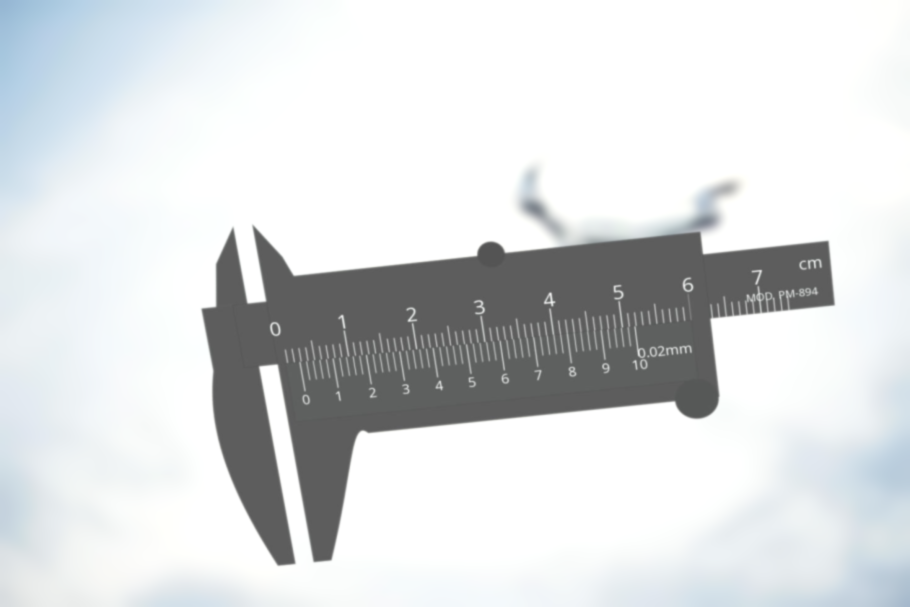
value=2.8 unit=mm
